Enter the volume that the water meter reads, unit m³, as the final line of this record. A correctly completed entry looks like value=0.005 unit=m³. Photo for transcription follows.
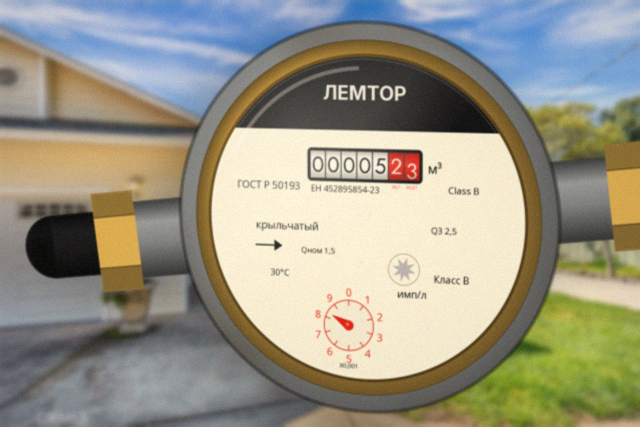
value=5.228 unit=m³
